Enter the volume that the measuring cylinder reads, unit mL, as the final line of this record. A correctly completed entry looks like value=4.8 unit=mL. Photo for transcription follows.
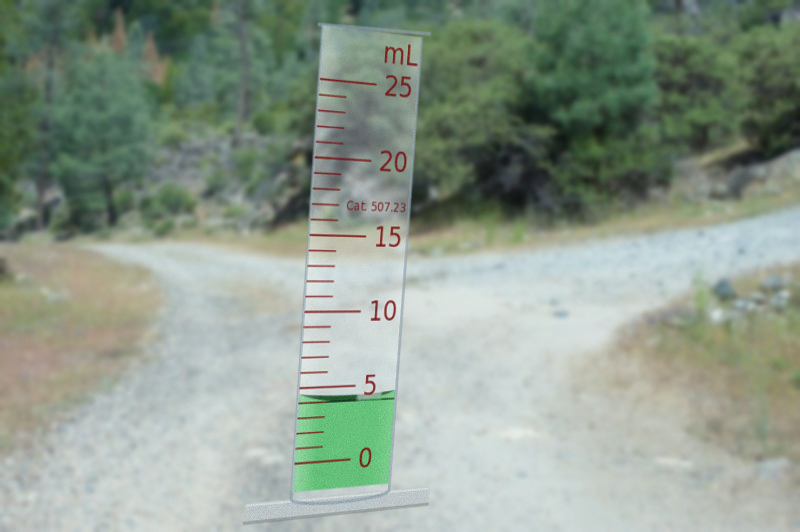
value=4 unit=mL
